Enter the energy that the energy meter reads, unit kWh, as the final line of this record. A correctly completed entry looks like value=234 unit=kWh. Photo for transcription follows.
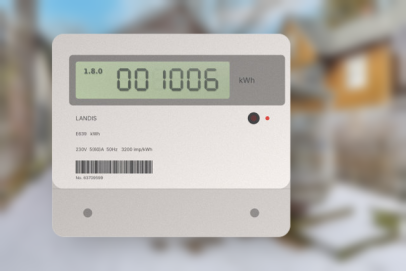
value=1006 unit=kWh
